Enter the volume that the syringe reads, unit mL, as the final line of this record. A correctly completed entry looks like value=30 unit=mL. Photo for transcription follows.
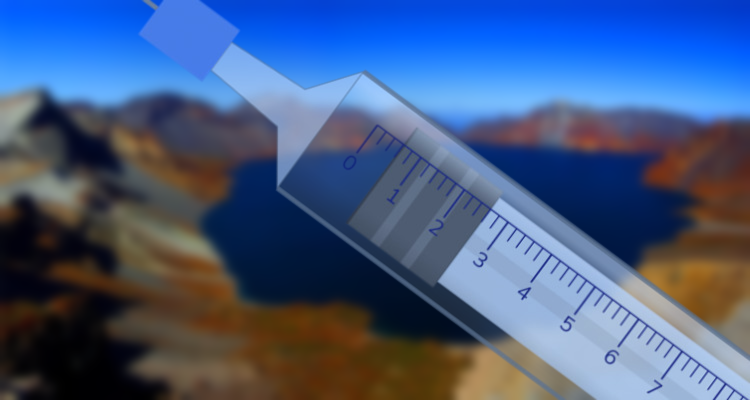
value=0.6 unit=mL
